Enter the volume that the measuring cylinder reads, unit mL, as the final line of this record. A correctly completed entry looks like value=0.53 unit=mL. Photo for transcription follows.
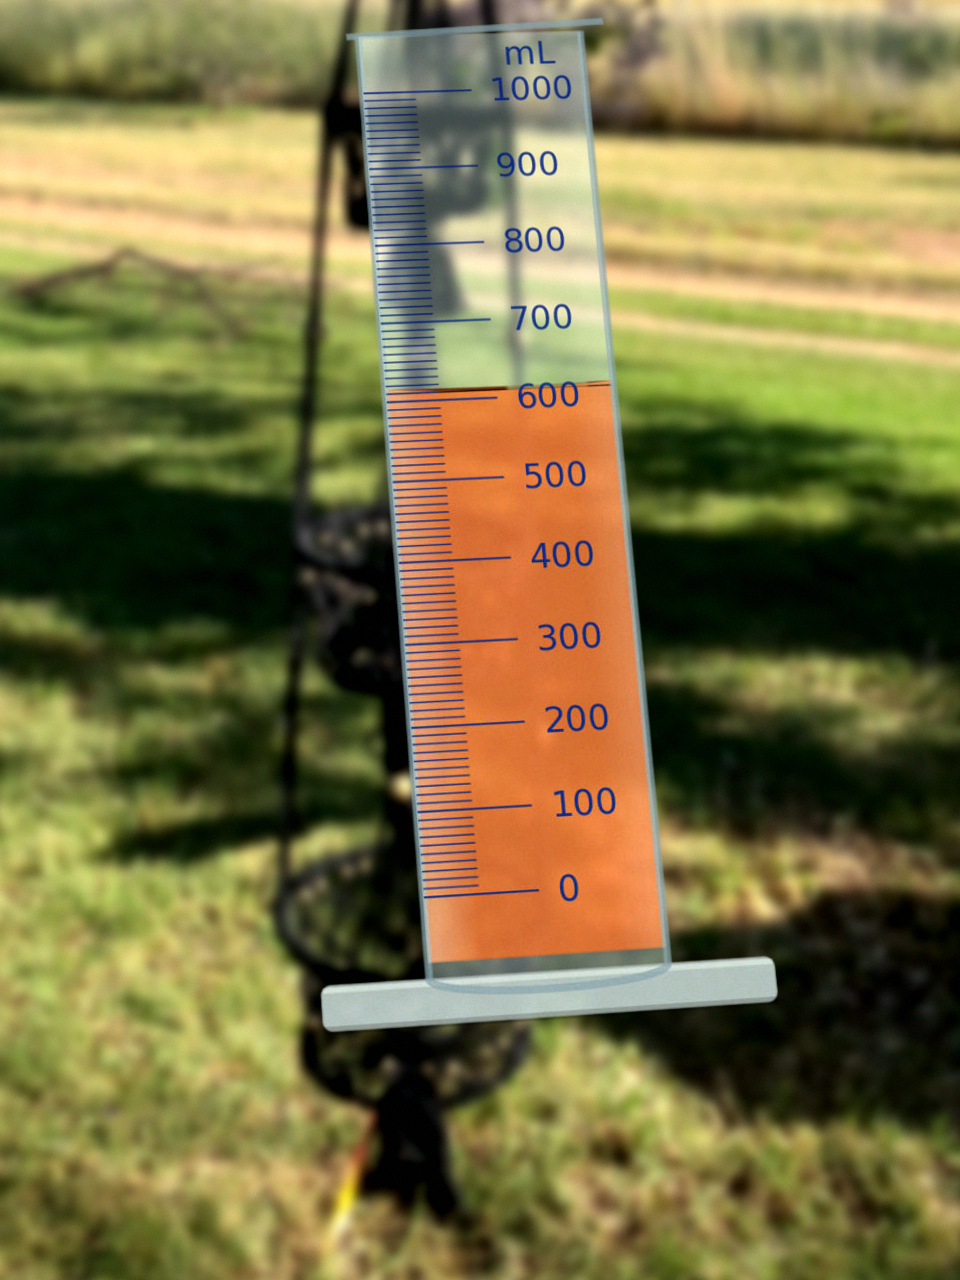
value=610 unit=mL
